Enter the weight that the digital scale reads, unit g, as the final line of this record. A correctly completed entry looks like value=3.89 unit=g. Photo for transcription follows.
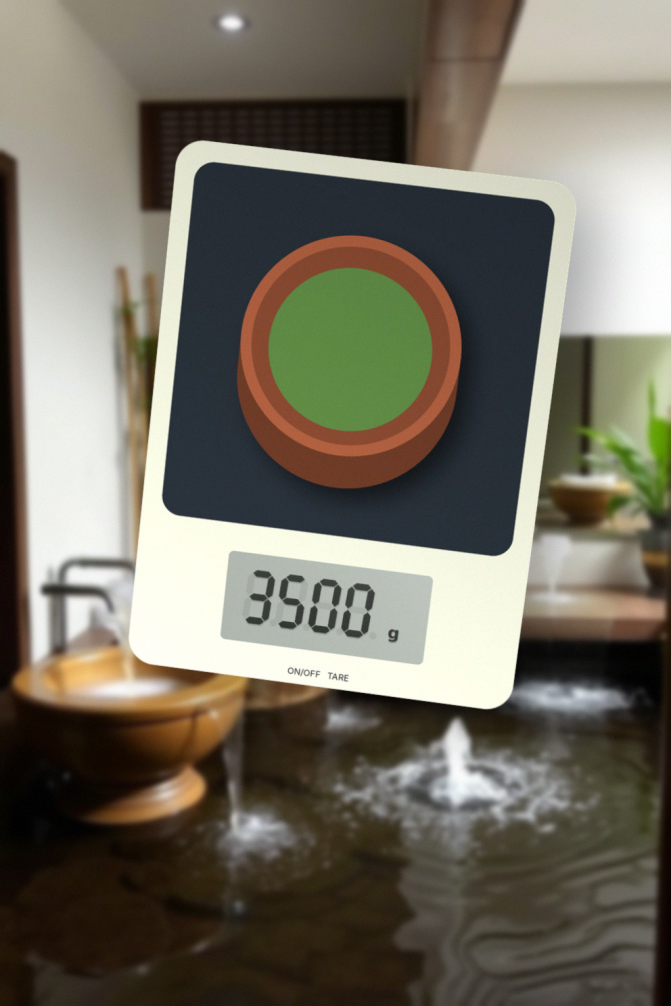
value=3500 unit=g
